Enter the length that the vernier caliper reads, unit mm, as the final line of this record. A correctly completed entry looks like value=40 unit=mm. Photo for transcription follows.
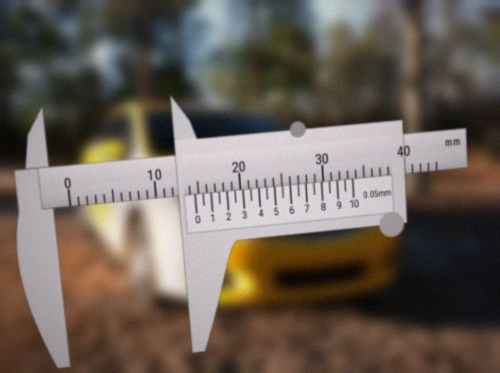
value=14.6 unit=mm
